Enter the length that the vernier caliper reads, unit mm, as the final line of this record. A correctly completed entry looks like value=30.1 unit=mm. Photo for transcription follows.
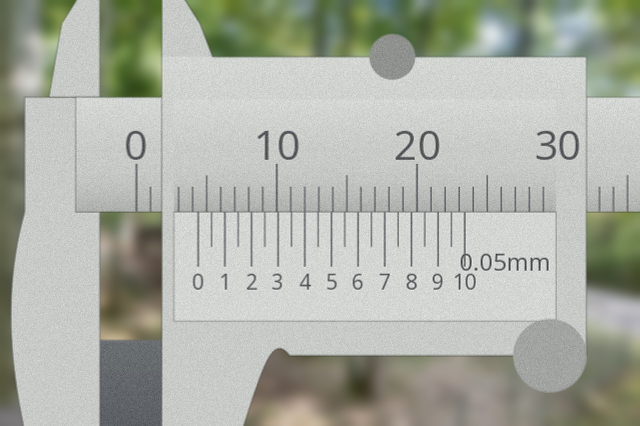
value=4.4 unit=mm
